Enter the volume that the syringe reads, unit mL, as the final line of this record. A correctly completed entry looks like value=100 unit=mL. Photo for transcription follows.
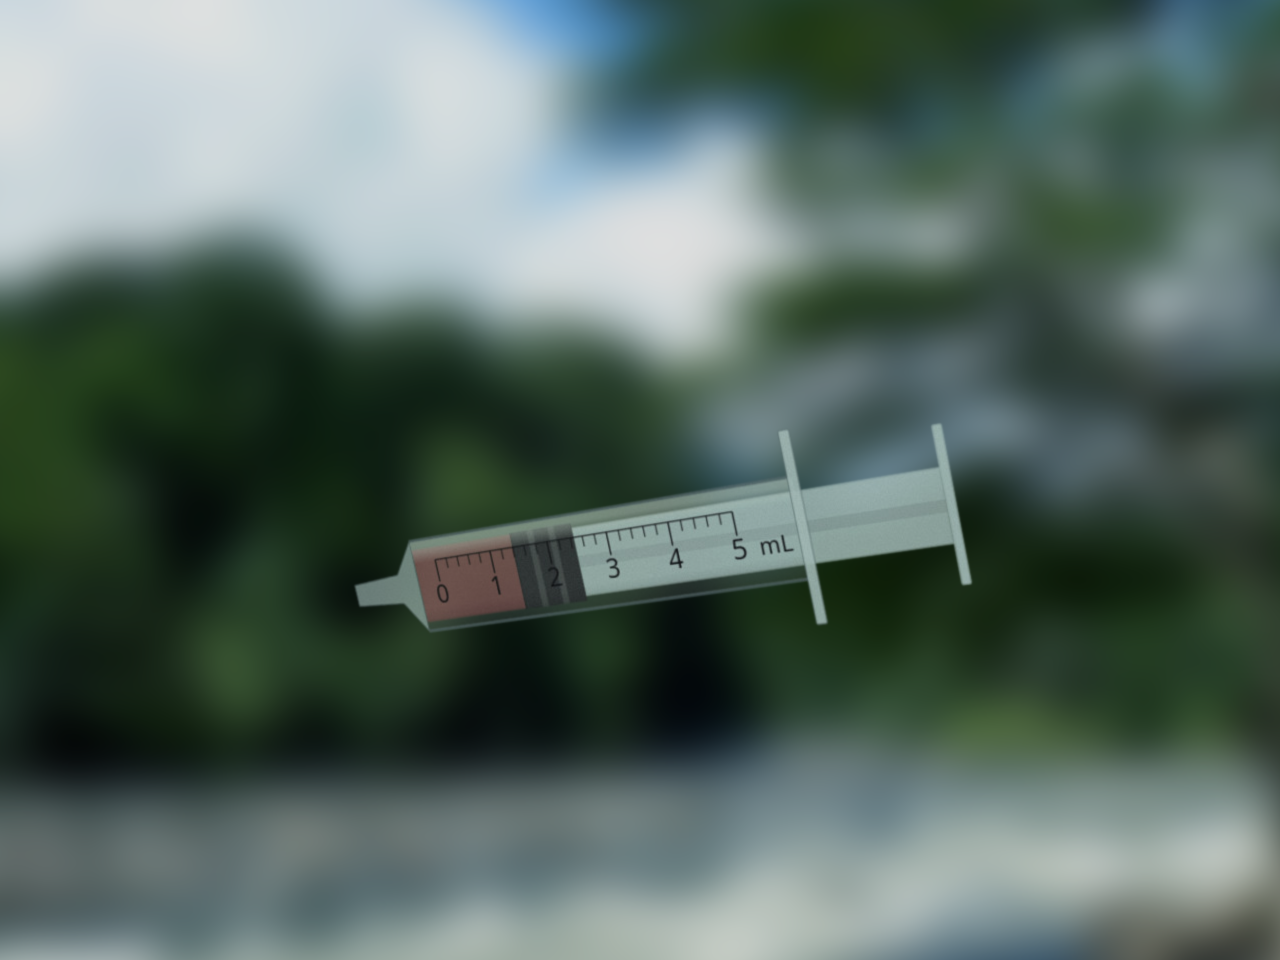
value=1.4 unit=mL
